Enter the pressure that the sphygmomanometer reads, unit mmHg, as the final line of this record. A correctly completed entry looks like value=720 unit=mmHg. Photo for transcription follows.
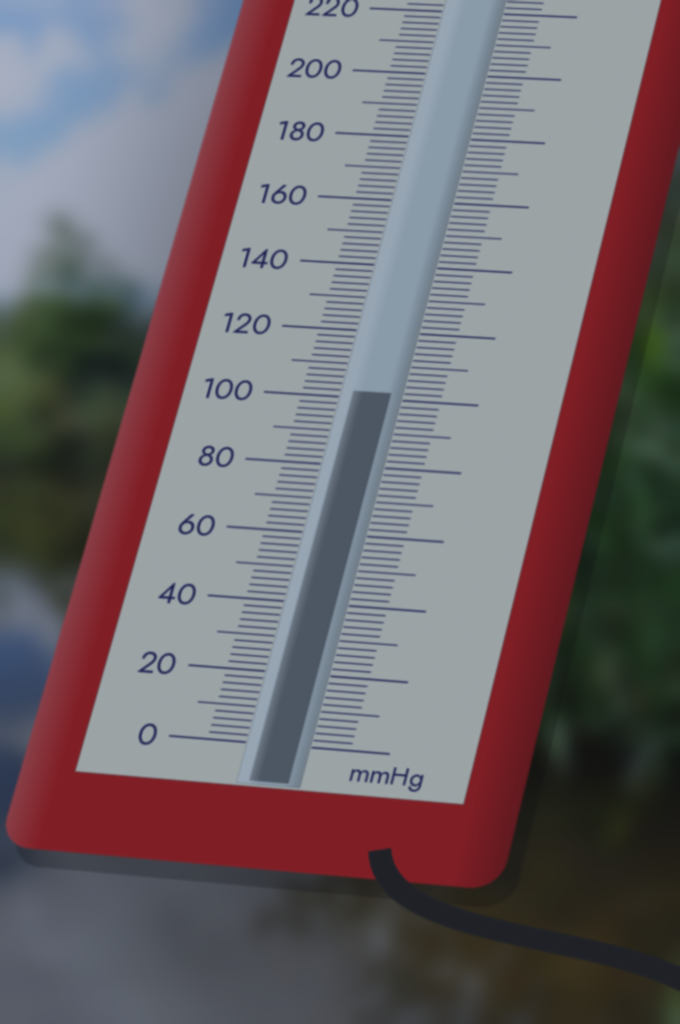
value=102 unit=mmHg
